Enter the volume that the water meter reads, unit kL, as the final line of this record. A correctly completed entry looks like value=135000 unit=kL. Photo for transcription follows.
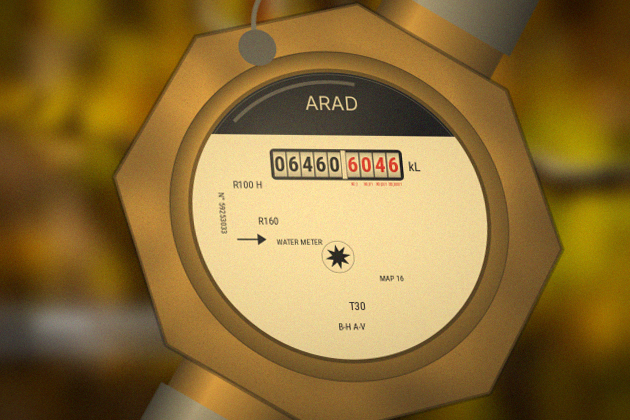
value=6460.6046 unit=kL
